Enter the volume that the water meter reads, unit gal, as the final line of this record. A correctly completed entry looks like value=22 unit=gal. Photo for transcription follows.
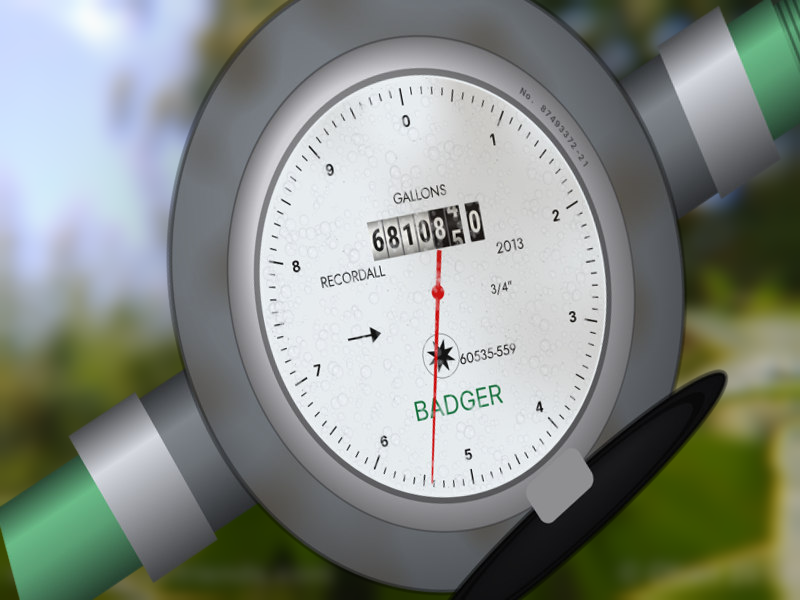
value=6810845.4 unit=gal
